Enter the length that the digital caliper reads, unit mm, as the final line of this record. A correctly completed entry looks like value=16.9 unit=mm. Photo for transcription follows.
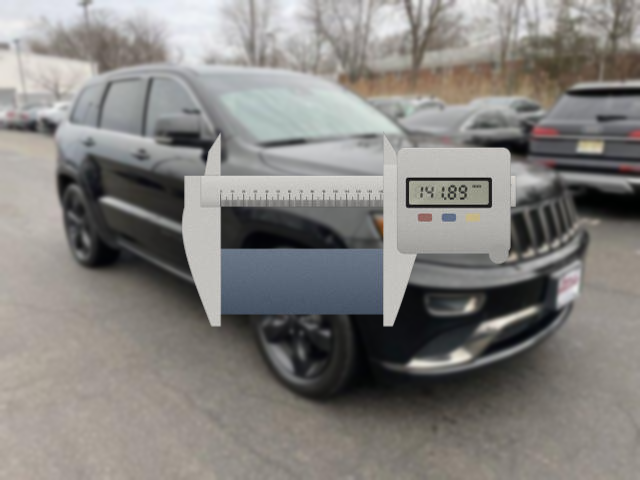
value=141.89 unit=mm
